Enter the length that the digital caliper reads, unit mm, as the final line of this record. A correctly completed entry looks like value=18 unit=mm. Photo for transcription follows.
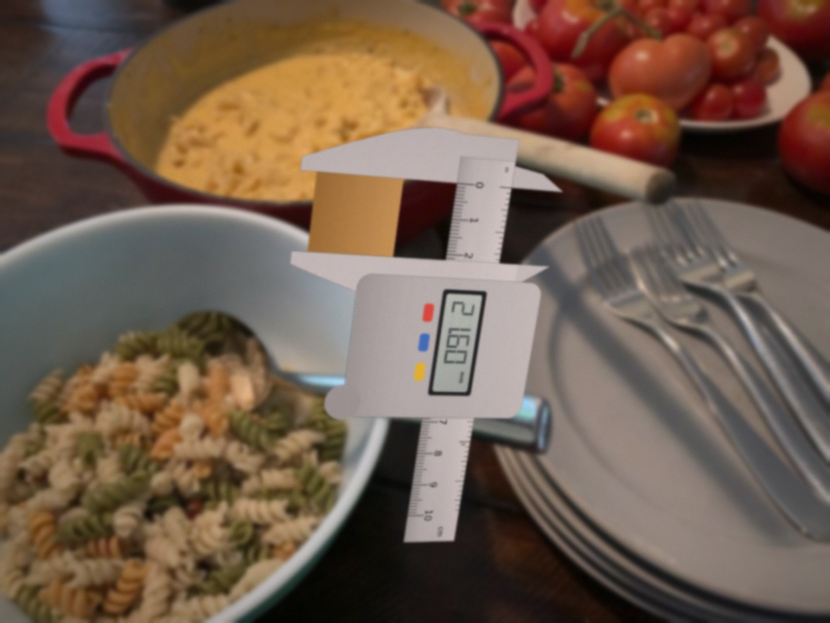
value=21.60 unit=mm
